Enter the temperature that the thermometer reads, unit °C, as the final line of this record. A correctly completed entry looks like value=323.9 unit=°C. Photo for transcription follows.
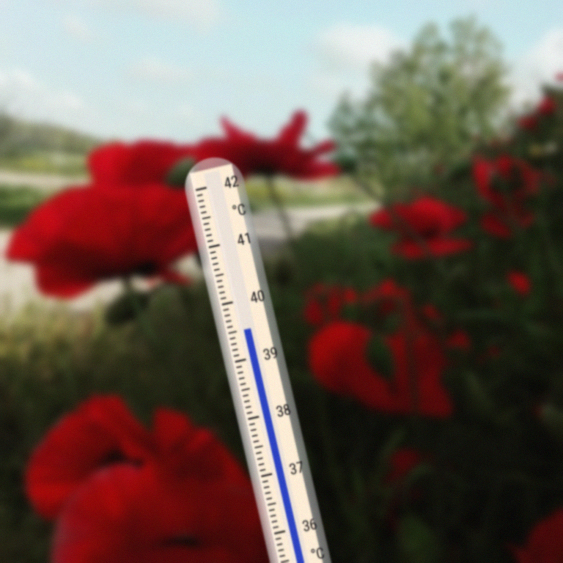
value=39.5 unit=°C
